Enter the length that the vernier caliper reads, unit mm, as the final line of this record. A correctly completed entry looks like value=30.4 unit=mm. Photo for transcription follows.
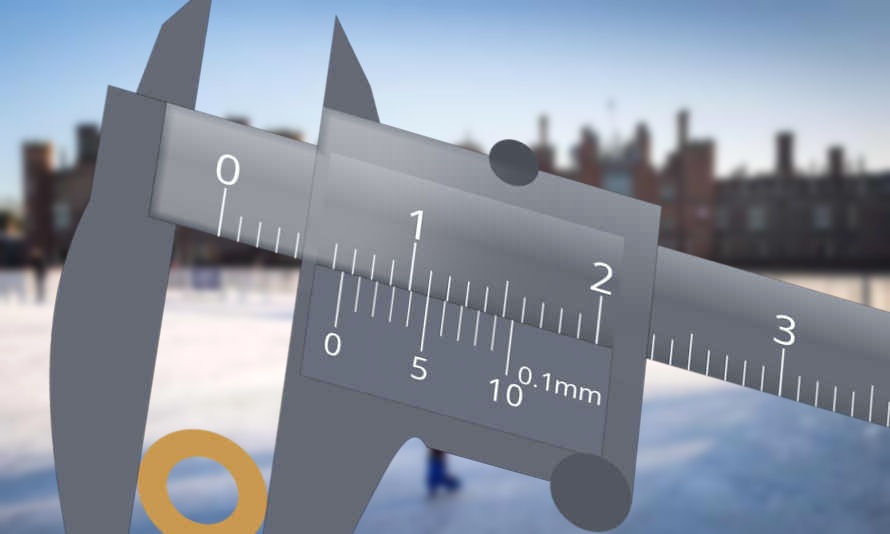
value=6.5 unit=mm
